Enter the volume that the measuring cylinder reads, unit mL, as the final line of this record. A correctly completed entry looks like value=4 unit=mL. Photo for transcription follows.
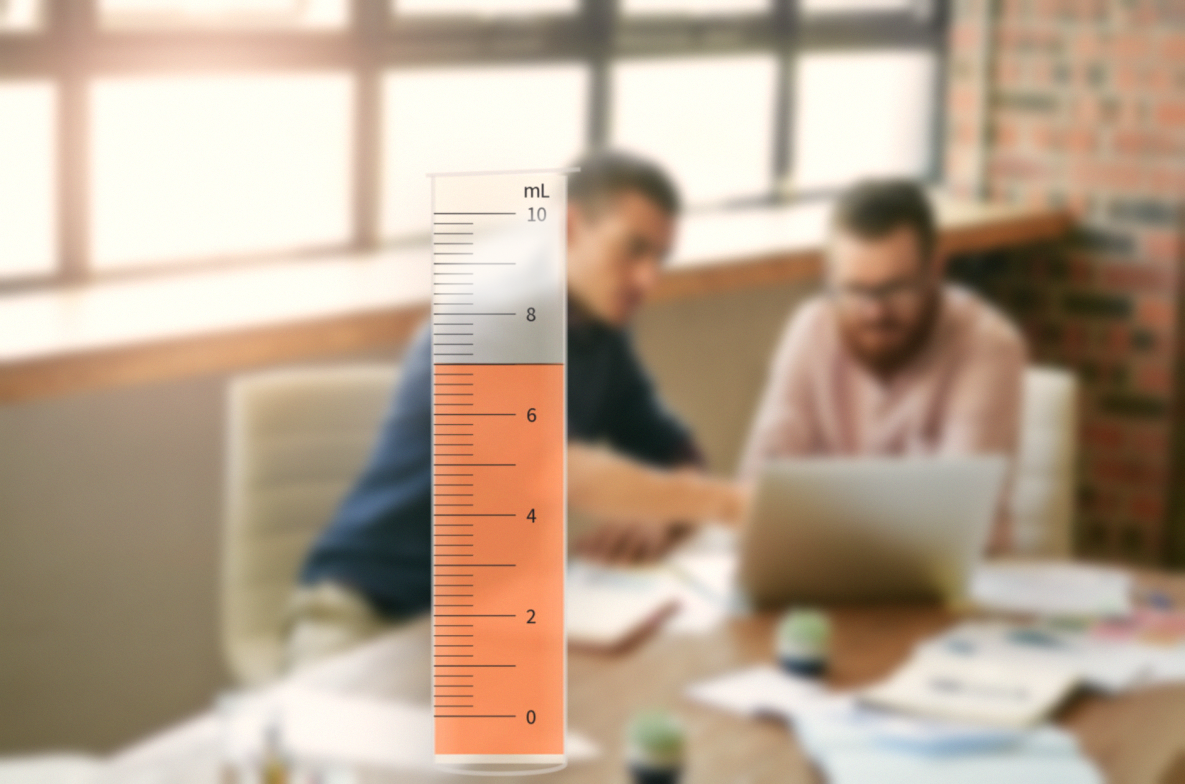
value=7 unit=mL
